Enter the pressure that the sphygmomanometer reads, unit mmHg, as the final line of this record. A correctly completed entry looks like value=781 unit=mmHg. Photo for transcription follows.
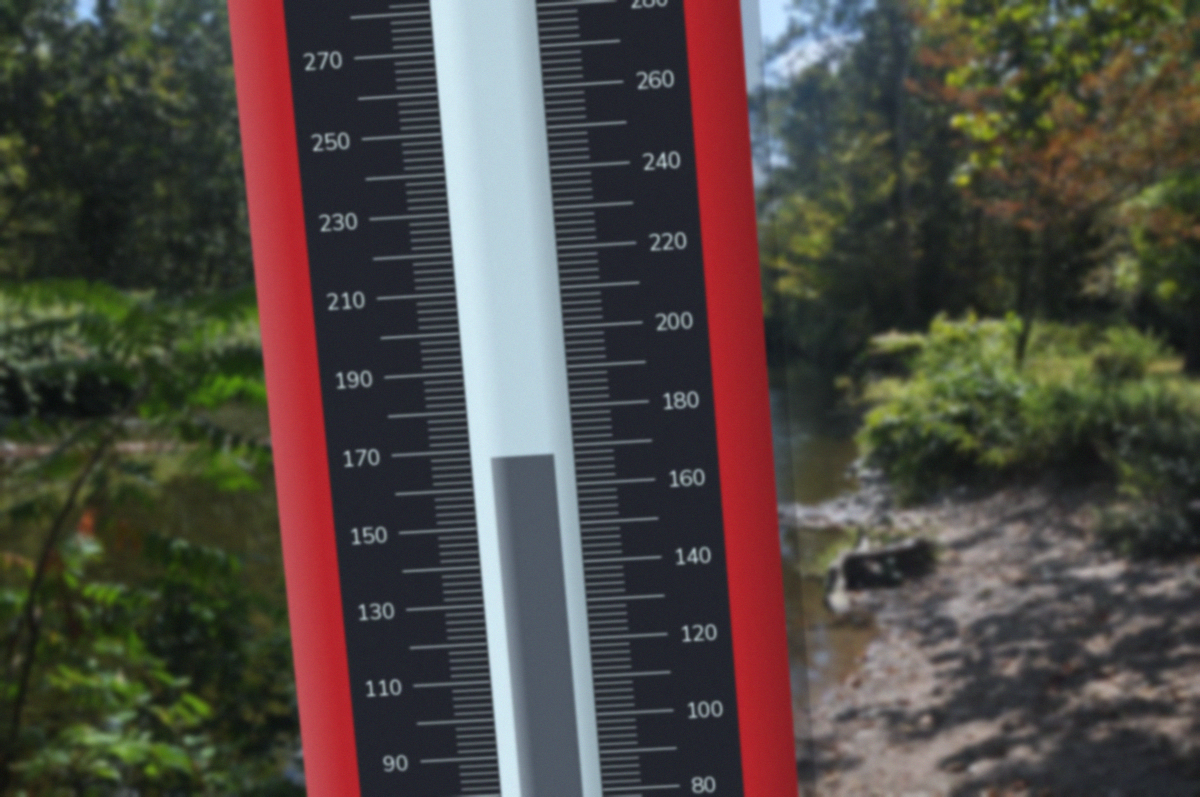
value=168 unit=mmHg
